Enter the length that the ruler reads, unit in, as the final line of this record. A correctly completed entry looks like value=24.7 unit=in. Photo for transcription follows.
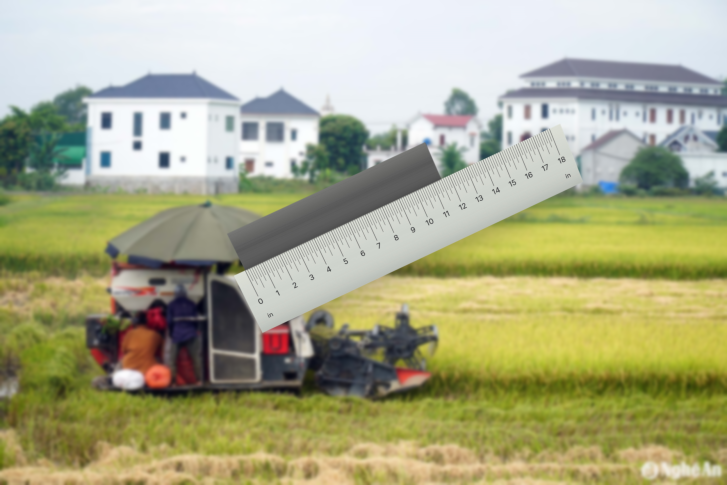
value=11.5 unit=in
